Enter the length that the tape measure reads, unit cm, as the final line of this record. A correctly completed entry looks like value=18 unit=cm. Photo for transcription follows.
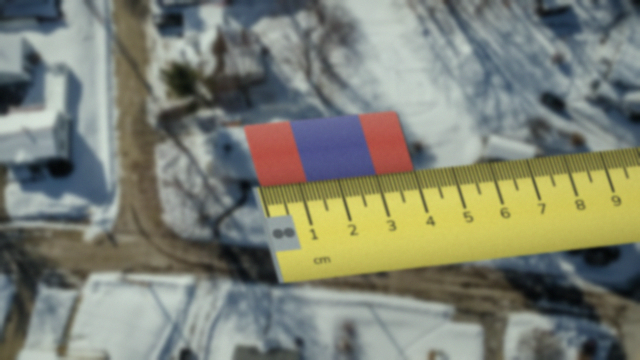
value=4 unit=cm
